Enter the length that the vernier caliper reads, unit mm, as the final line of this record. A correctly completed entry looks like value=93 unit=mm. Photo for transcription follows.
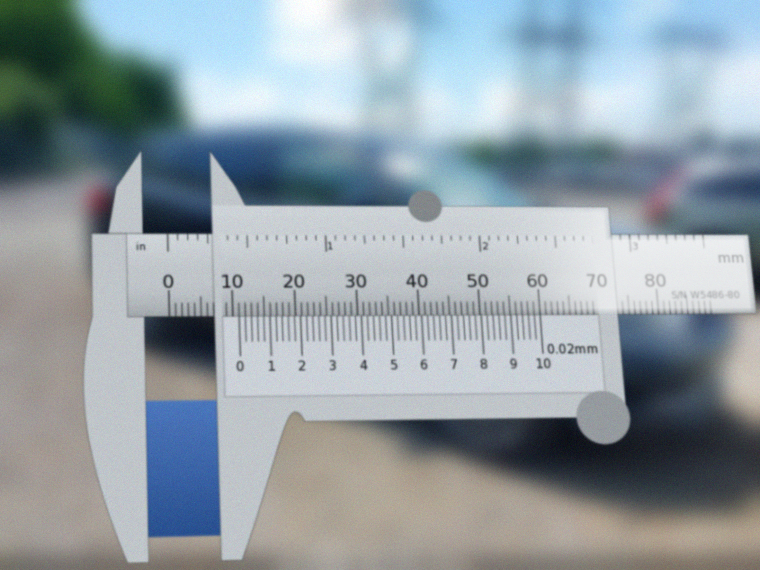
value=11.0 unit=mm
